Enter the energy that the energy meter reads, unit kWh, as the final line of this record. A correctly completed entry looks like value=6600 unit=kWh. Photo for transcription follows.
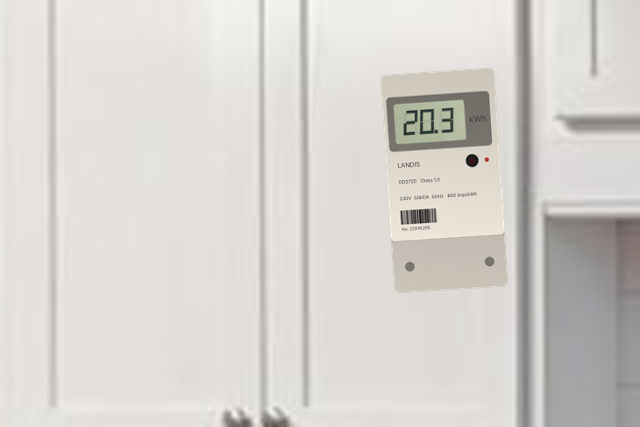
value=20.3 unit=kWh
